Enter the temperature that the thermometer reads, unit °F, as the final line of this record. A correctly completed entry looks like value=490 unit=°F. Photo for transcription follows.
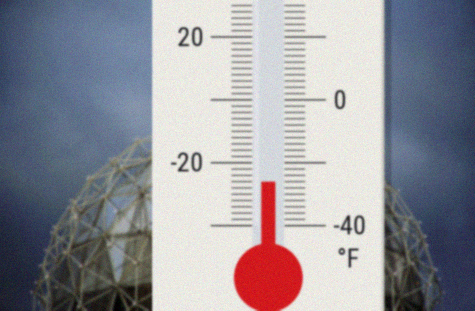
value=-26 unit=°F
